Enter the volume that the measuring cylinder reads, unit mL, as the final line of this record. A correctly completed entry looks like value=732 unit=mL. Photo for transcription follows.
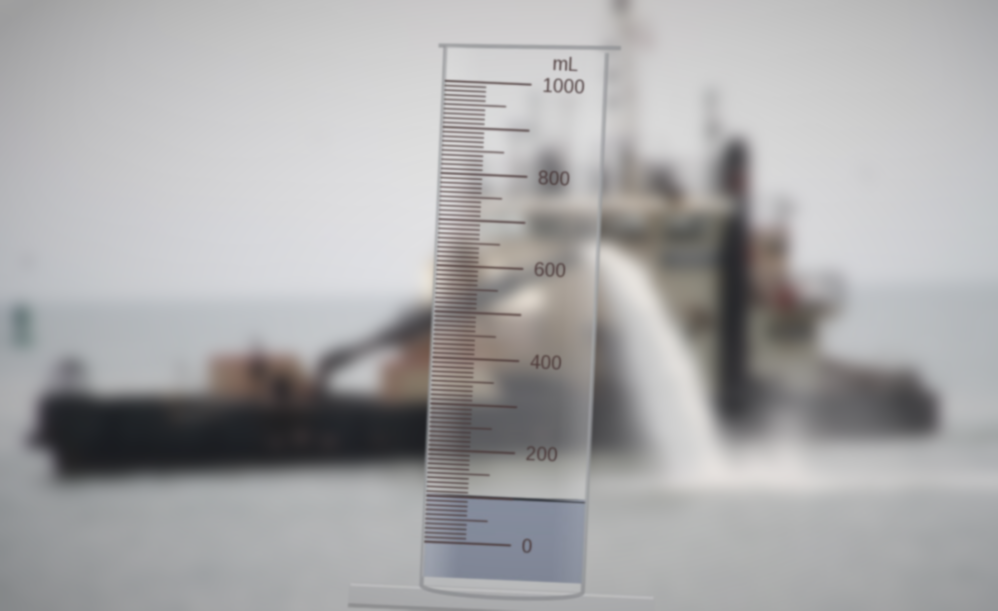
value=100 unit=mL
